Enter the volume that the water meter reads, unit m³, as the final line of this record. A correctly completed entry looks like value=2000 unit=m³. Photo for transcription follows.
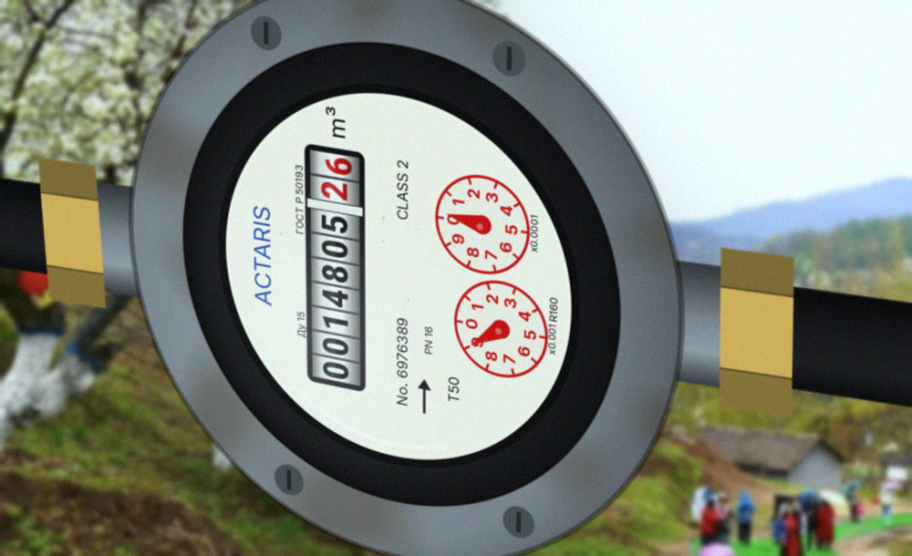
value=14805.2590 unit=m³
